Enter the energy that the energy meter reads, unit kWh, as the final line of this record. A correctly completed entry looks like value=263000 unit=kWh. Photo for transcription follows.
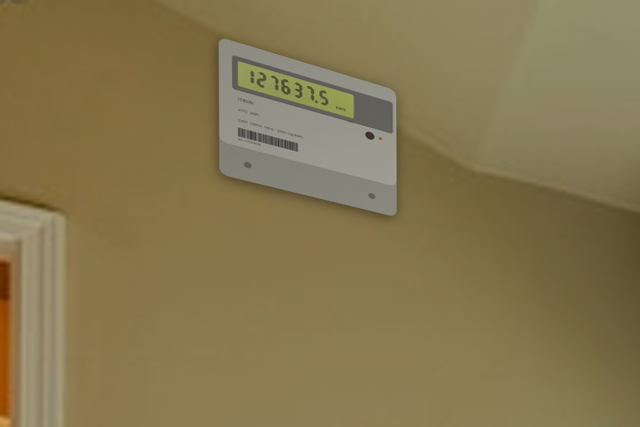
value=127637.5 unit=kWh
